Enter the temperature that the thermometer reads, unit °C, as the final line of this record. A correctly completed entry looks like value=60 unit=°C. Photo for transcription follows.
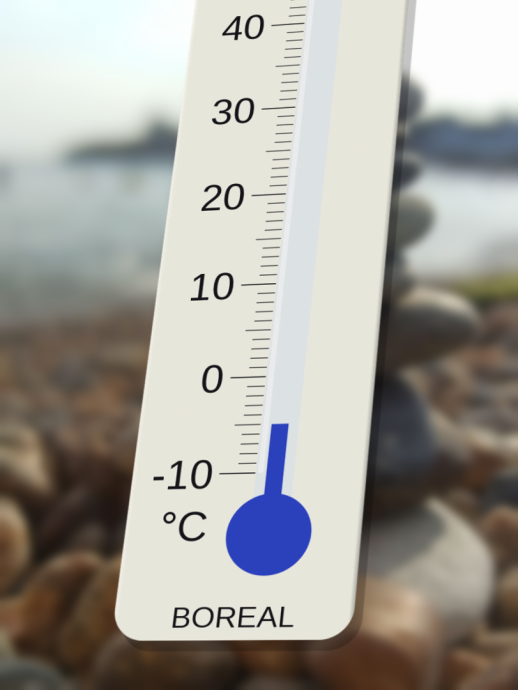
value=-5 unit=°C
